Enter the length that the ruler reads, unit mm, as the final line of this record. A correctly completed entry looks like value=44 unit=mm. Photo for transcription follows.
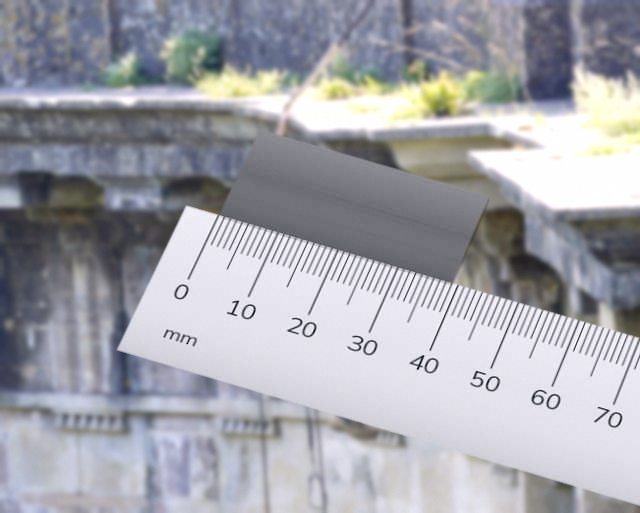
value=39 unit=mm
